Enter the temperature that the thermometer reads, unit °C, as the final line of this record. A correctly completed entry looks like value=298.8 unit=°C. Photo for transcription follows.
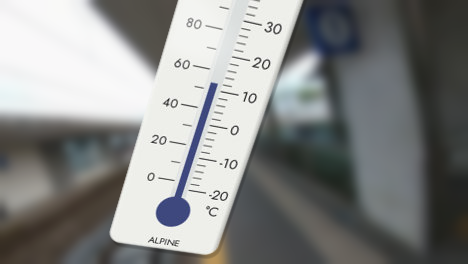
value=12 unit=°C
